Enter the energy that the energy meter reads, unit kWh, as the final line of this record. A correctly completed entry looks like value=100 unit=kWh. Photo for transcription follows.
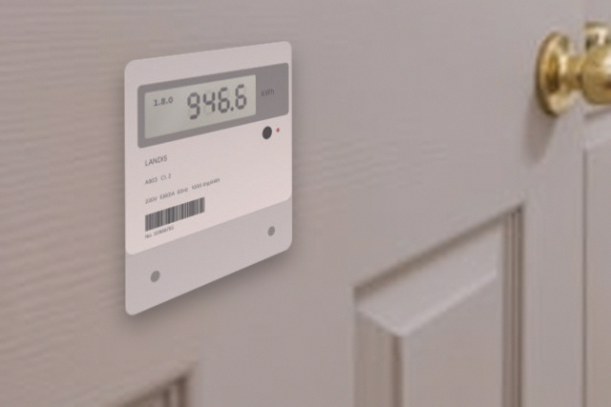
value=946.6 unit=kWh
